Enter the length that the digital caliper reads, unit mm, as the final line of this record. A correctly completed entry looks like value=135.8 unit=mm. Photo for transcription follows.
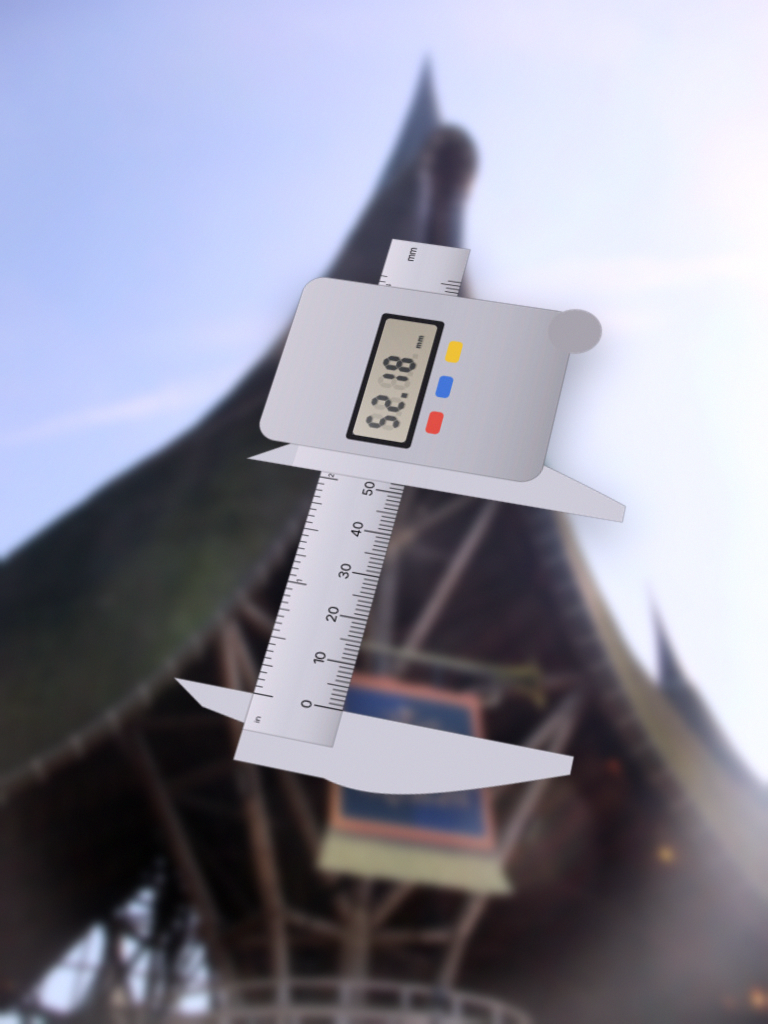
value=52.18 unit=mm
